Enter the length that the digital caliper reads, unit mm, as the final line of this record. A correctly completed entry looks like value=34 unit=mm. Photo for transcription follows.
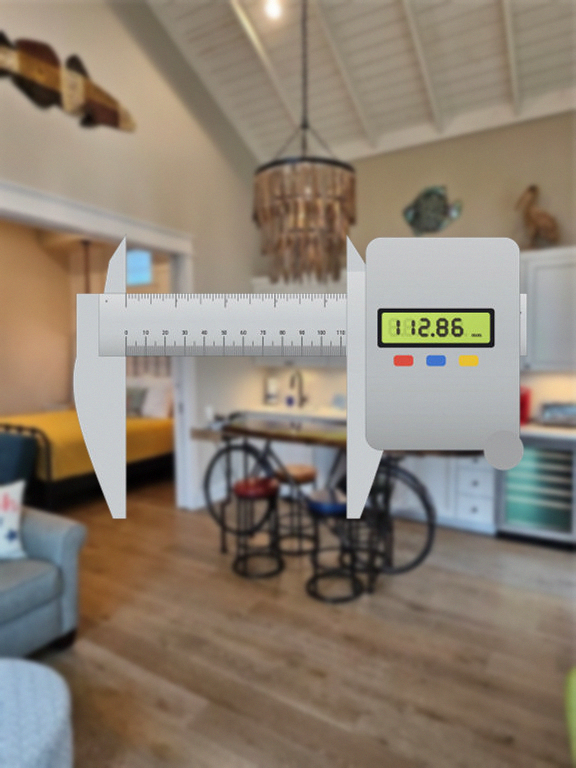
value=112.86 unit=mm
